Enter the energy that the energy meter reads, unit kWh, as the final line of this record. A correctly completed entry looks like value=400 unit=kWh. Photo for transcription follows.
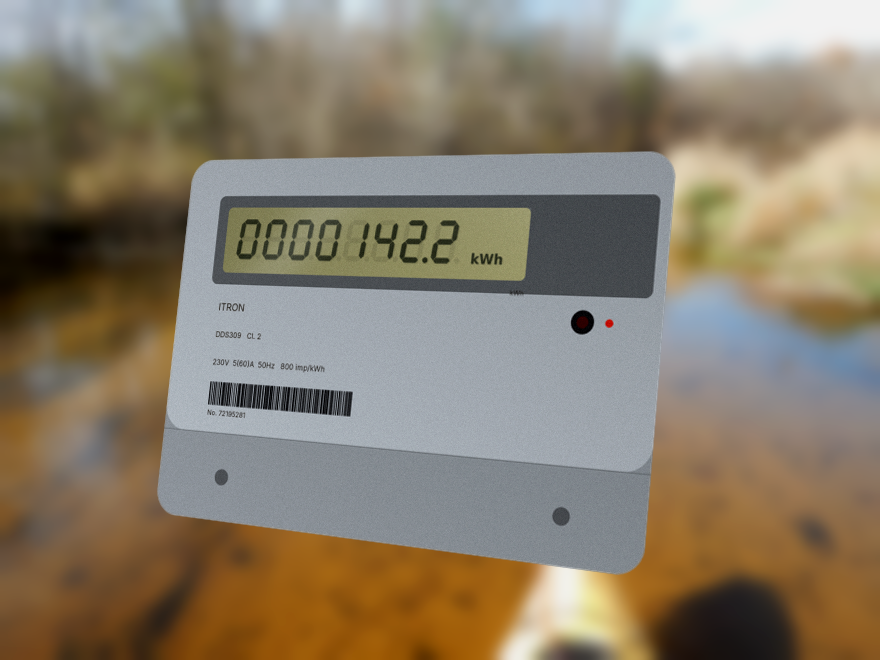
value=142.2 unit=kWh
